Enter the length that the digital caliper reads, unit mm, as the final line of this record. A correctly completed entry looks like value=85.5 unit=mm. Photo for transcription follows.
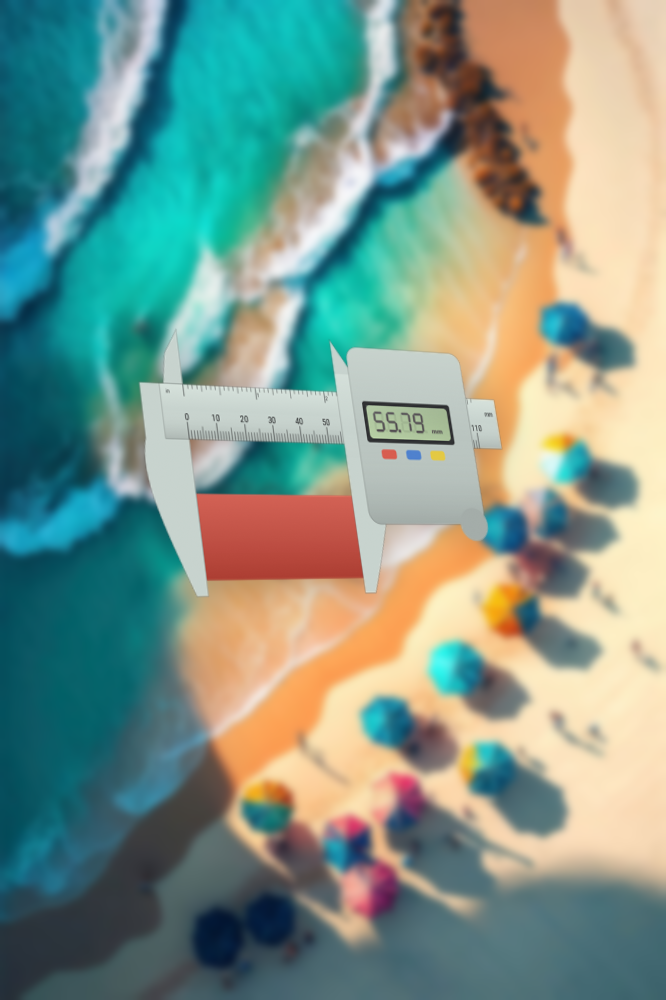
value=55.79 unit=mm
